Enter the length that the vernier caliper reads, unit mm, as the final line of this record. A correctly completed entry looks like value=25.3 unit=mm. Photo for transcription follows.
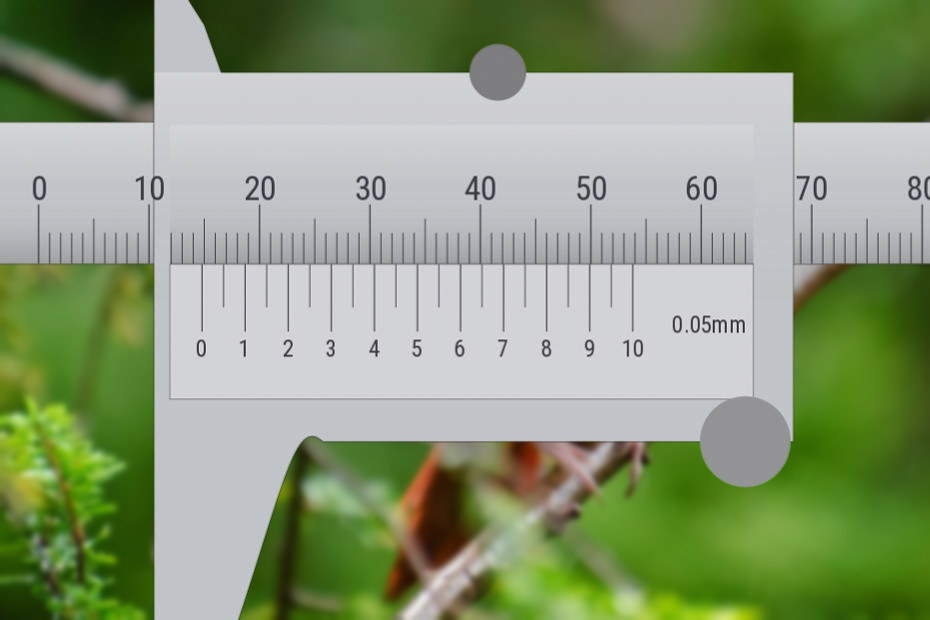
value=14.8 unit=mm
